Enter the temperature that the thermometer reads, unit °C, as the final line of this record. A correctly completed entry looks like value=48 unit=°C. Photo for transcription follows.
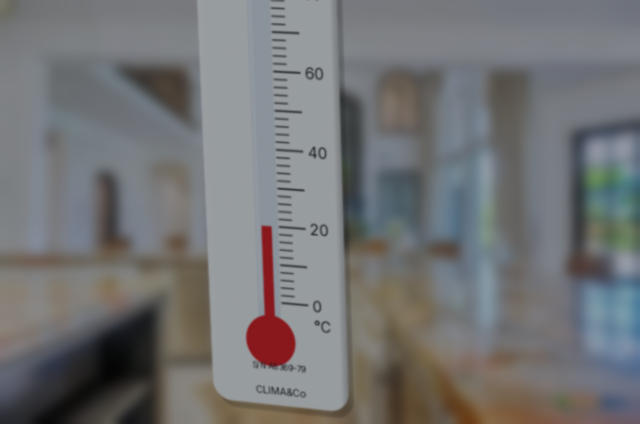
value=20 unit=°C
